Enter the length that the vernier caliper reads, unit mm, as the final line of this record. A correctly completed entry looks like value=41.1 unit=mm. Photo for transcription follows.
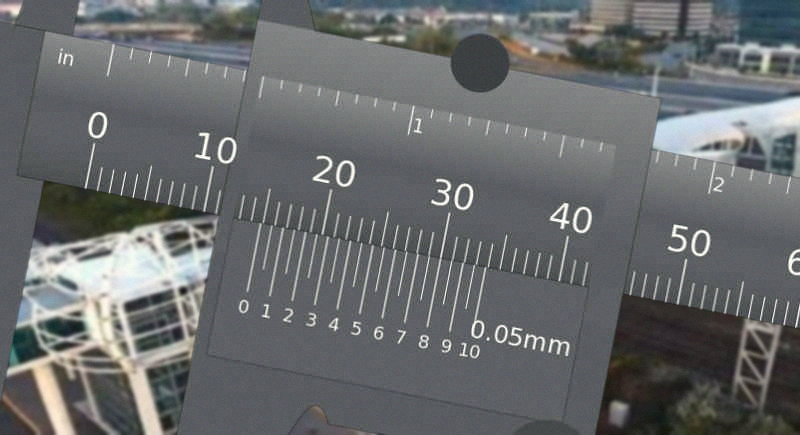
value=14.8 unit=mm
